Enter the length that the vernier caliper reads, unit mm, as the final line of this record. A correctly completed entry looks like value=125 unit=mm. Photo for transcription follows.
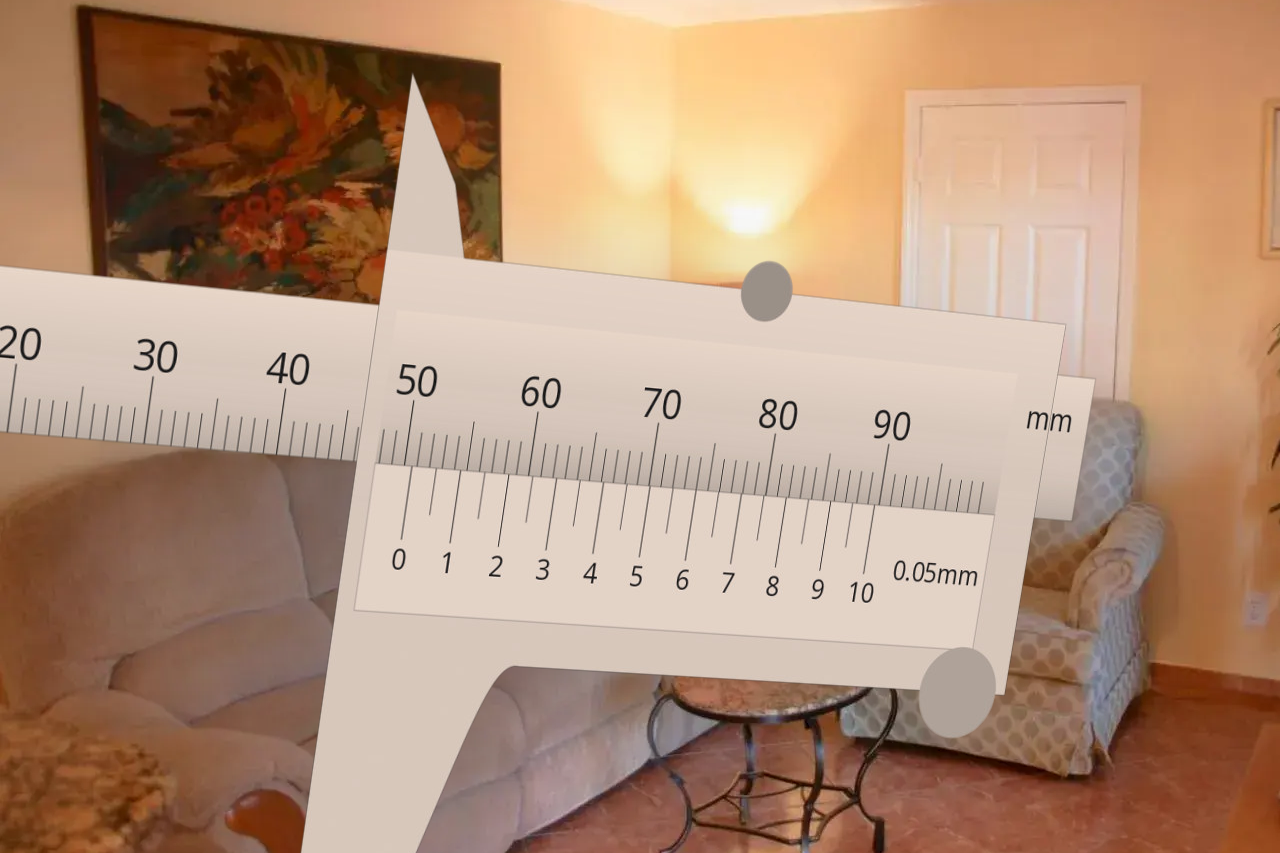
value=50.6 unit=mm
